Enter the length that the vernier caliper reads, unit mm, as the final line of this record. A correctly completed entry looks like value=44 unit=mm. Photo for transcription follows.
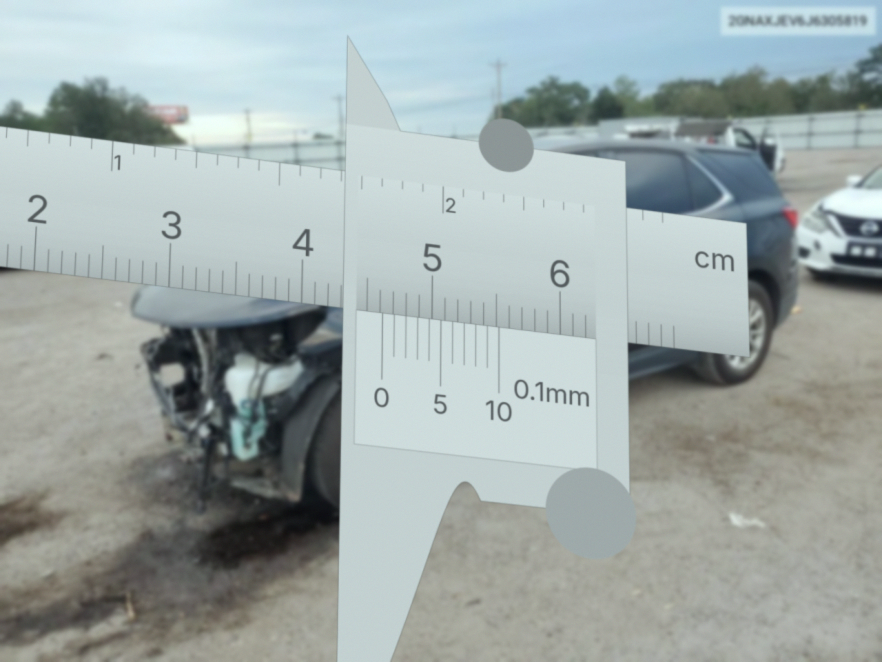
value=46.2 unit=mm
